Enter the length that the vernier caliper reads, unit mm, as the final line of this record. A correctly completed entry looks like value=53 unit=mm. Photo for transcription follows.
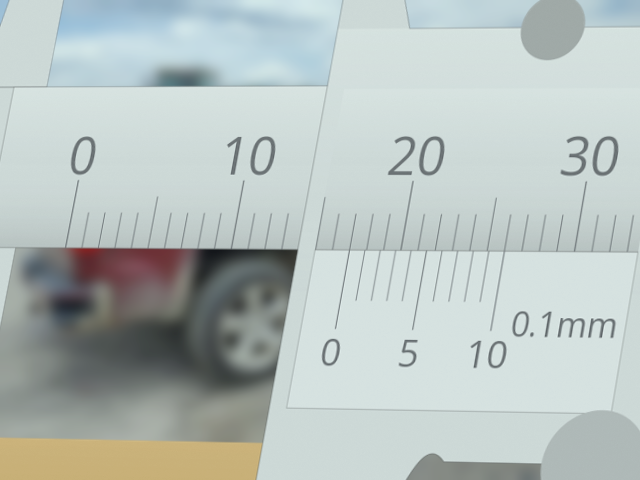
value=17.0 unit=mm
